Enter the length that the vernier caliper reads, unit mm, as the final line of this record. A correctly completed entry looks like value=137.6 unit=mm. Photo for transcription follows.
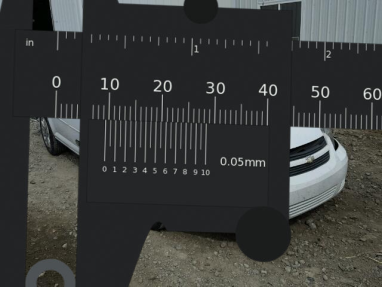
value=9.4 unit=mm
